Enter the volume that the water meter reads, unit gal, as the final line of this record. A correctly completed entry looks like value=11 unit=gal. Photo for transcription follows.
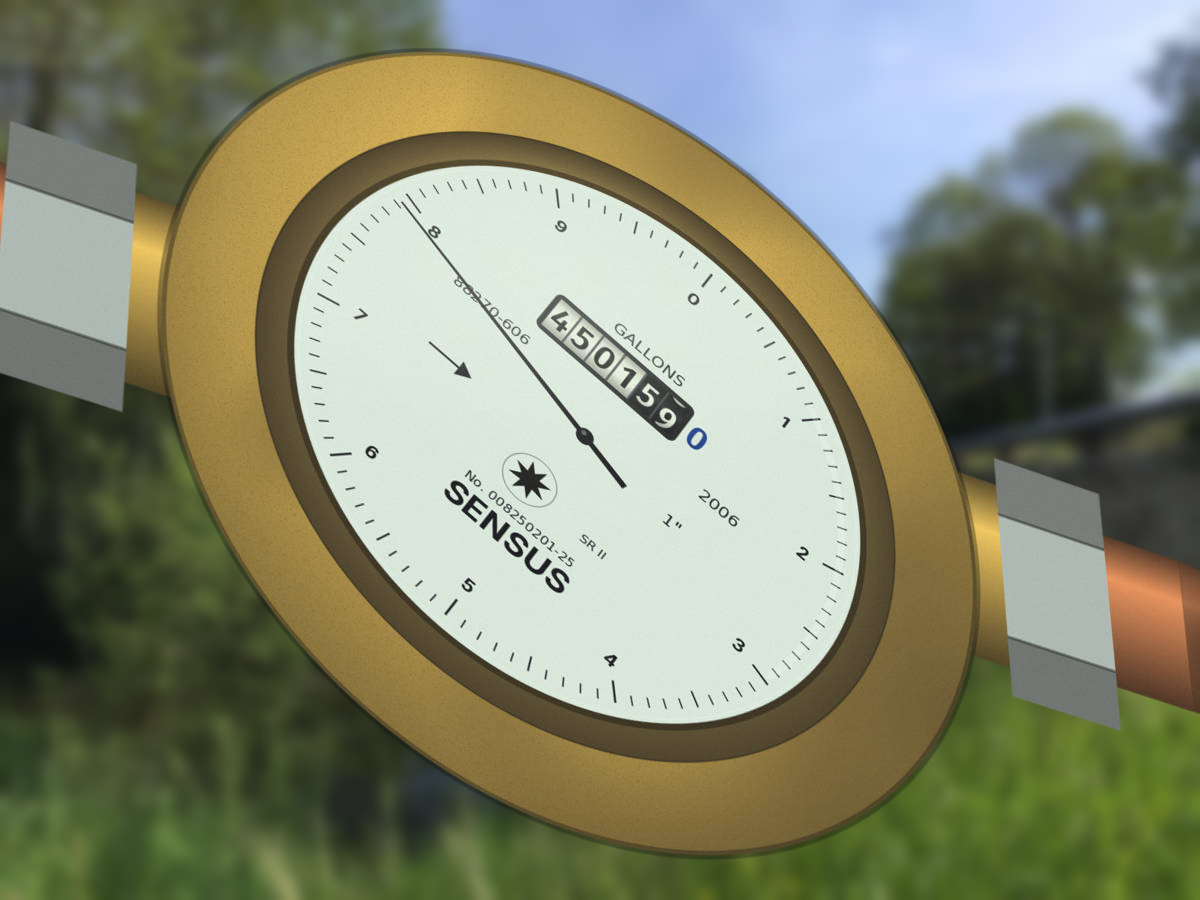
value=4501587.9 unit=gal
